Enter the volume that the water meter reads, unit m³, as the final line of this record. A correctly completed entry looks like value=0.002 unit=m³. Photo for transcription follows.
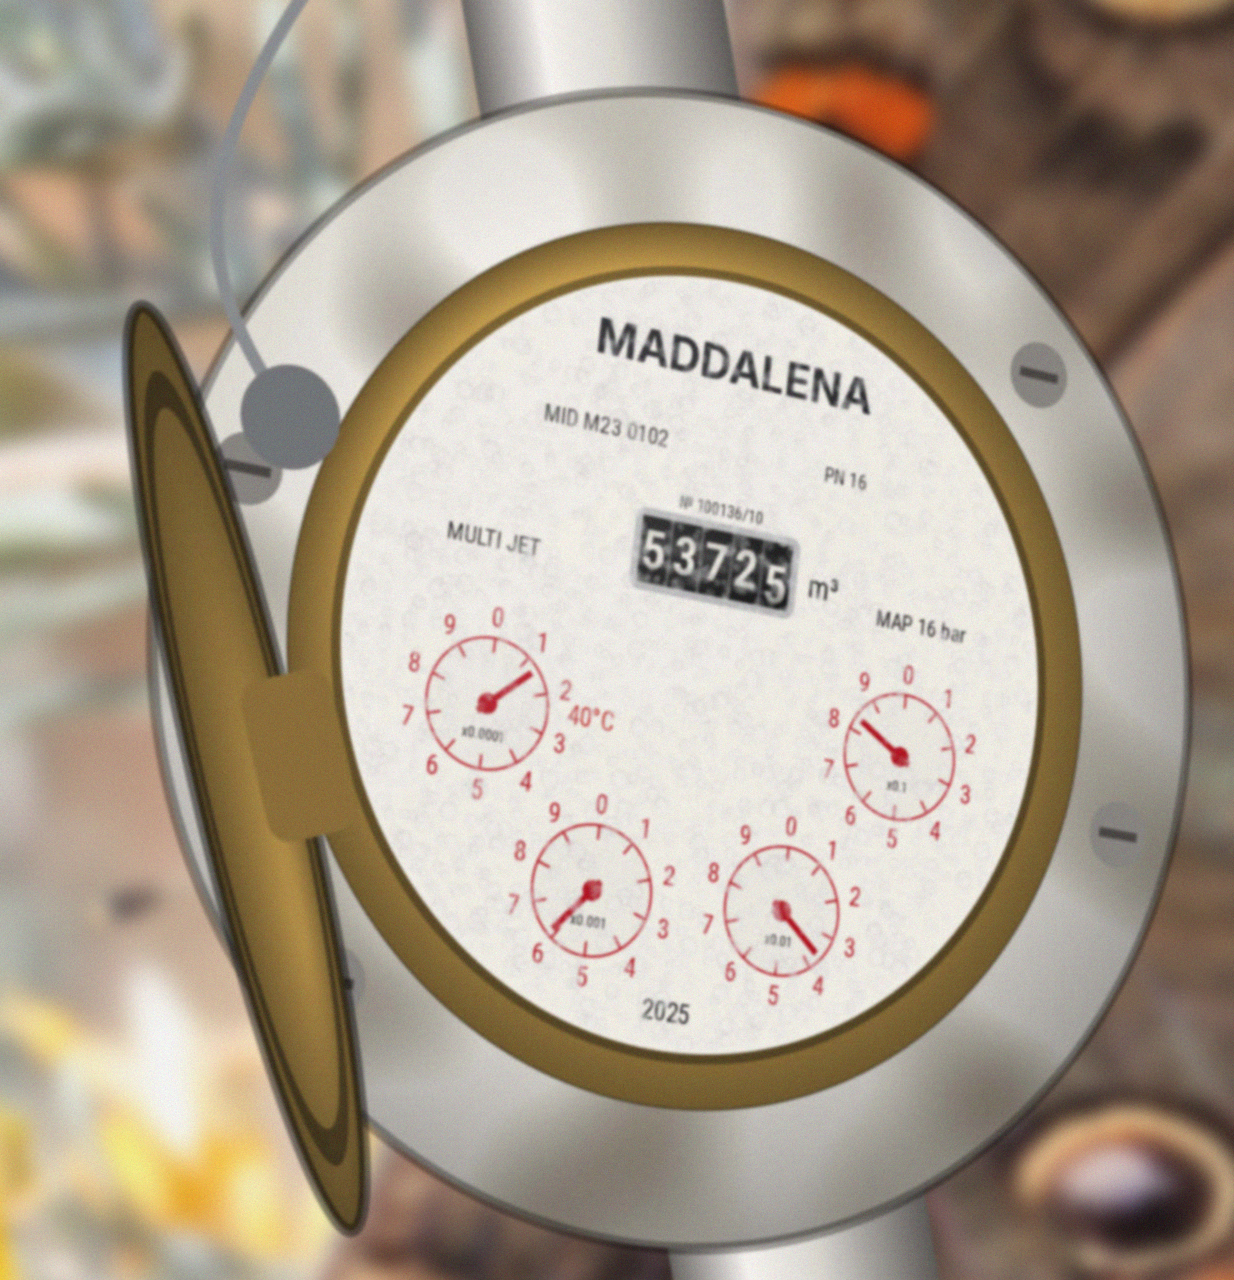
value=53724.8361 unit=m³
